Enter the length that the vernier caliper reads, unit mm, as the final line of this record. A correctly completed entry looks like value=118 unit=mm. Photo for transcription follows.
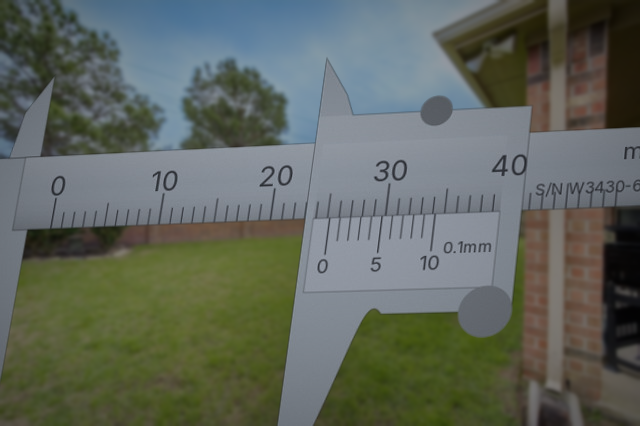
value=25.2 unit=mm
